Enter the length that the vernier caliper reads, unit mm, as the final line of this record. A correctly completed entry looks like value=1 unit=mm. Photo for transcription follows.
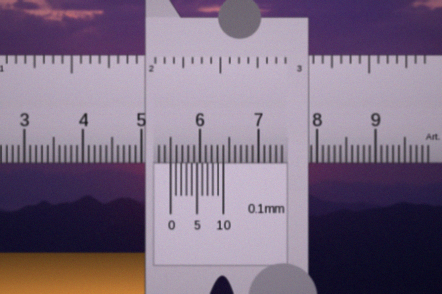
value=55.0 unit=mm
